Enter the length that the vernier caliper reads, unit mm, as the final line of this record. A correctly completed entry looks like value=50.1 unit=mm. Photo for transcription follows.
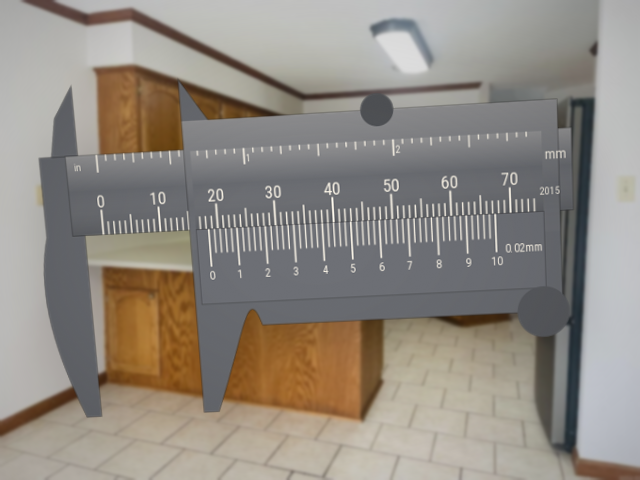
value=18.4 unit=mm
